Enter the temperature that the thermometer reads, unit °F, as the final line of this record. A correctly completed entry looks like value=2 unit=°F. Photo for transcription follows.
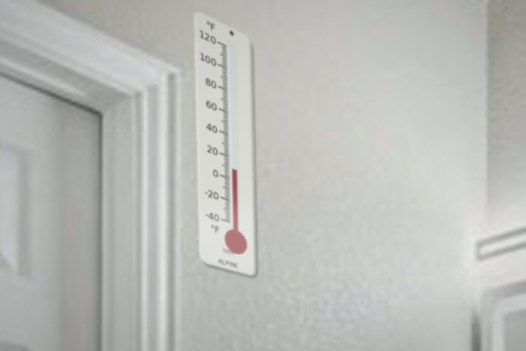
value=10 unit=°F
